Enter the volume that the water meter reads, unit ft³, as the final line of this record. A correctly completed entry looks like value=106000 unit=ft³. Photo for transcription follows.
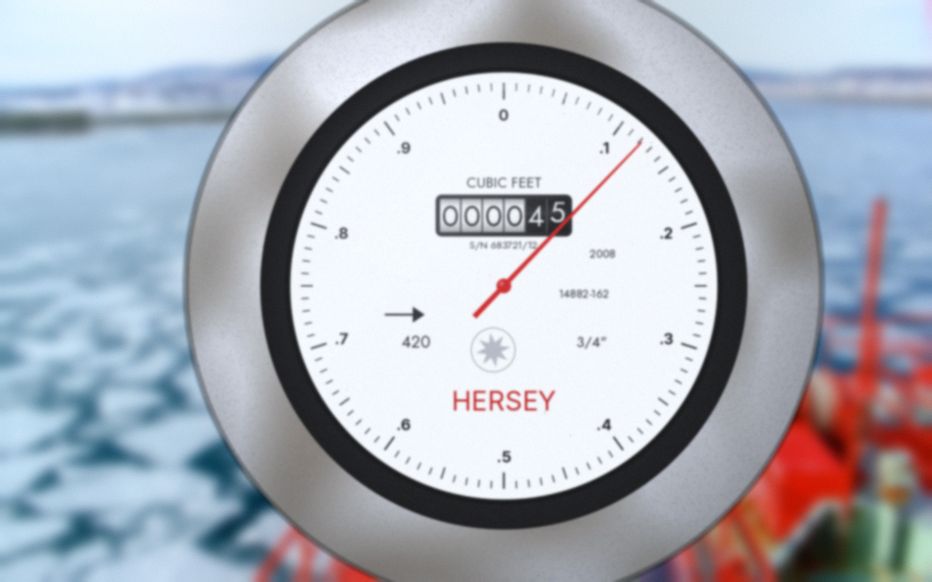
value=45.12 unit=ft³
